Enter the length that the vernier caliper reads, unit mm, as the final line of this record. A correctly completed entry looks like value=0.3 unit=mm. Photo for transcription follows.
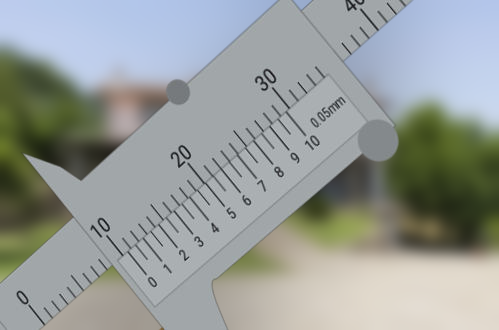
value=10.6 unit=mm
